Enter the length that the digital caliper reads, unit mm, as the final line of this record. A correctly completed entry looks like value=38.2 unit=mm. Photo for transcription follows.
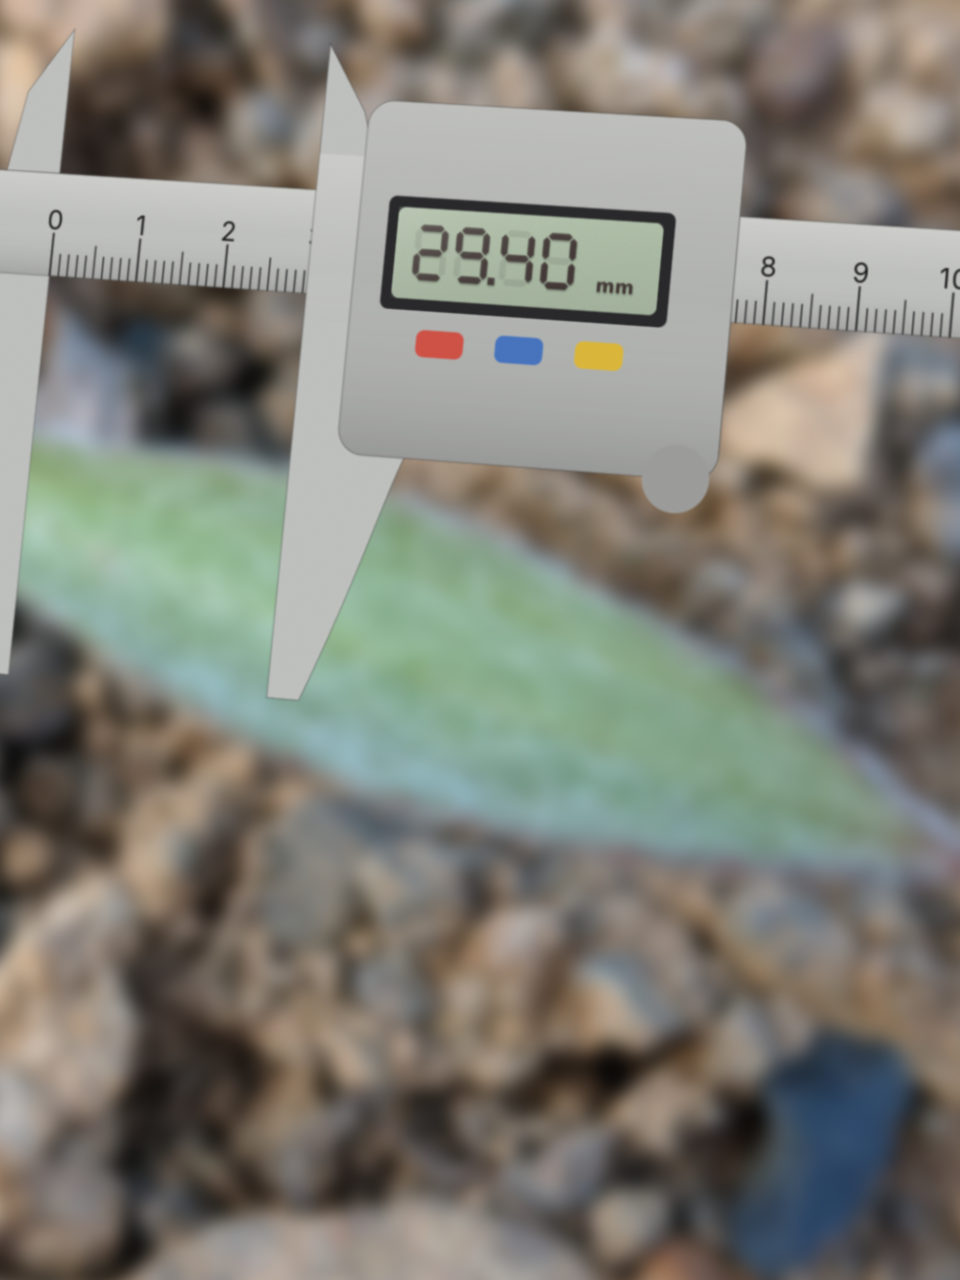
value=29.40 unit=mm
